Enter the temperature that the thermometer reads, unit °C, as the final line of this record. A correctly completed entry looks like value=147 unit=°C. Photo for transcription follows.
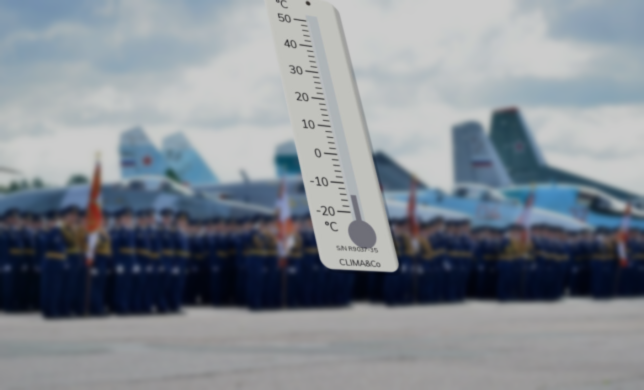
value=-14 unit=°C
